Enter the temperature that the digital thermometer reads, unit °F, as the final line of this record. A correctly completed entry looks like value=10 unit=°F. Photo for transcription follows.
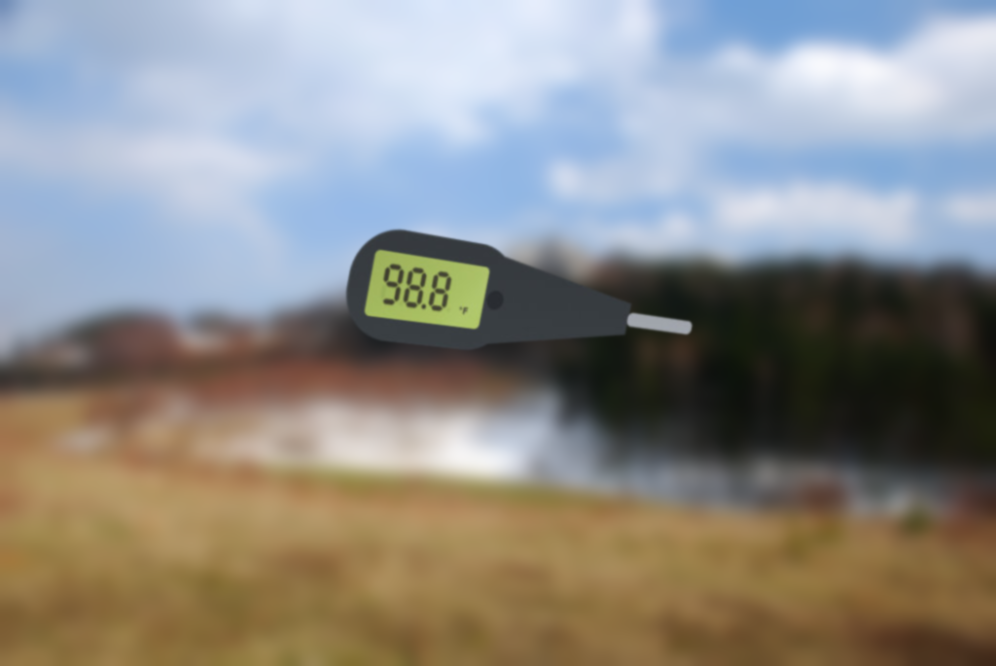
value=98.8 unit=°F
